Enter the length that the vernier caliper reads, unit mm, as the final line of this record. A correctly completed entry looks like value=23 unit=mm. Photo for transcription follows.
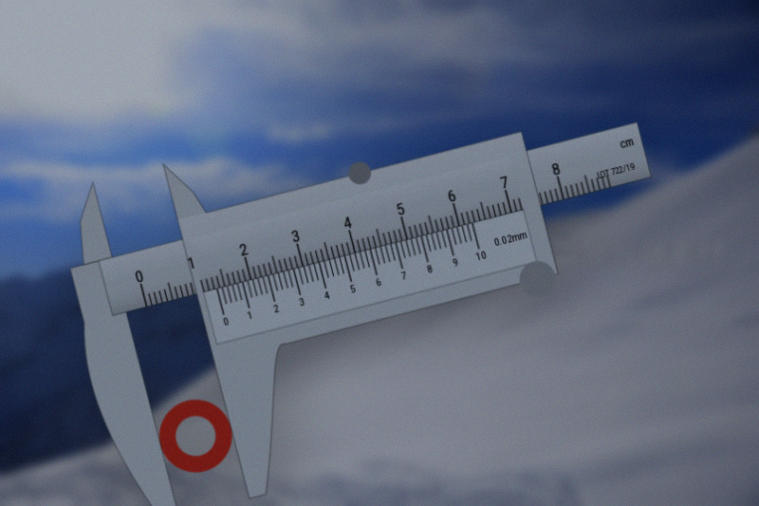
value=13.5 unit=mm
